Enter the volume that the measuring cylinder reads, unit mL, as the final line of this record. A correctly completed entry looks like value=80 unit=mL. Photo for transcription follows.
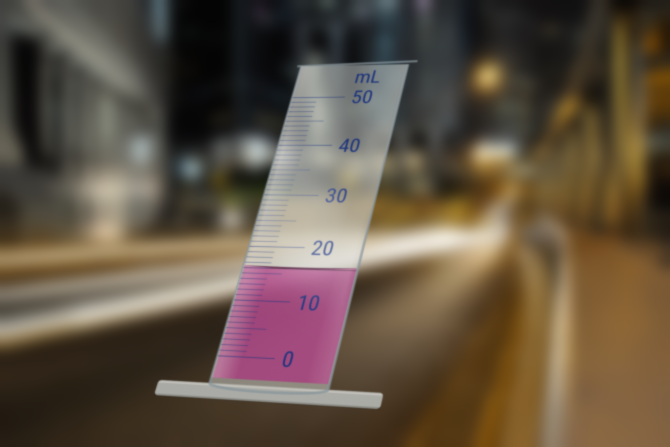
value=16 unit=mL
